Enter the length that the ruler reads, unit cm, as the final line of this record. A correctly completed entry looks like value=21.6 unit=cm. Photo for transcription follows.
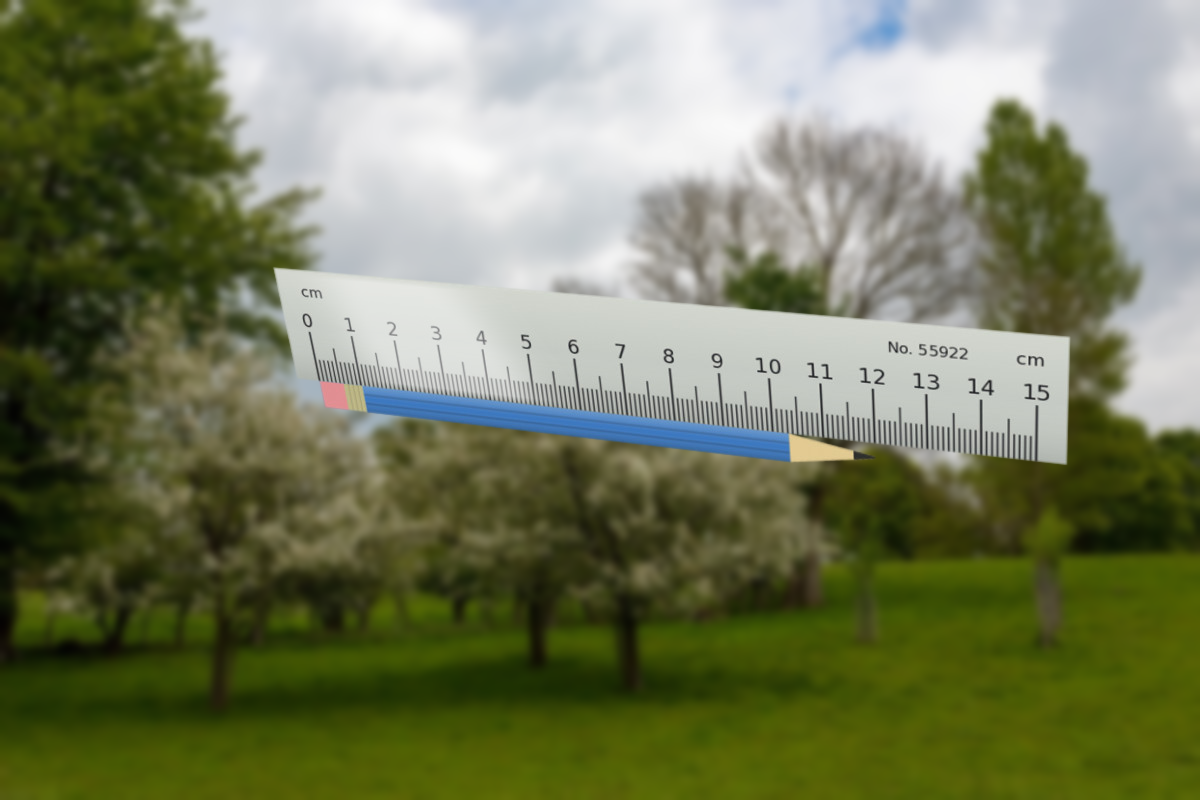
value=12 unit=cm
